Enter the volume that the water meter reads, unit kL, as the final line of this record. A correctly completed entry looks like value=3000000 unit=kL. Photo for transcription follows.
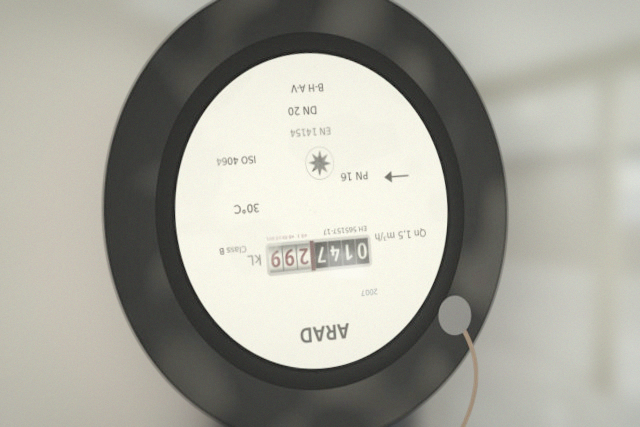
value=147.299 unit=kL
